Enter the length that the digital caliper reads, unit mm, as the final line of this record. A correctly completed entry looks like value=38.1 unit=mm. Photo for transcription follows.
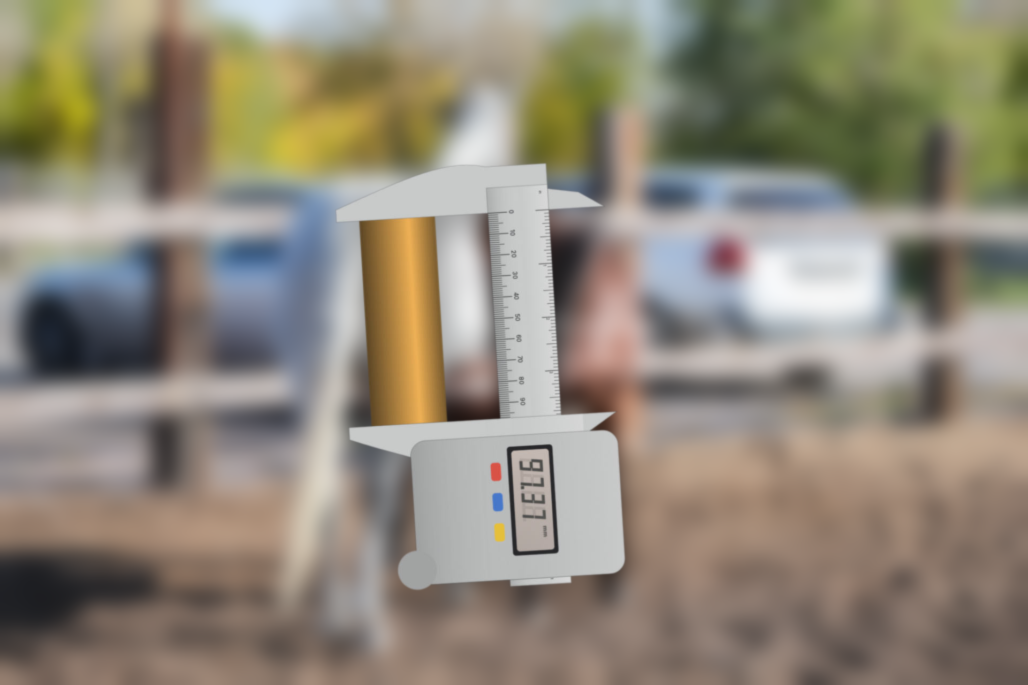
value=97.37 unit=mm
